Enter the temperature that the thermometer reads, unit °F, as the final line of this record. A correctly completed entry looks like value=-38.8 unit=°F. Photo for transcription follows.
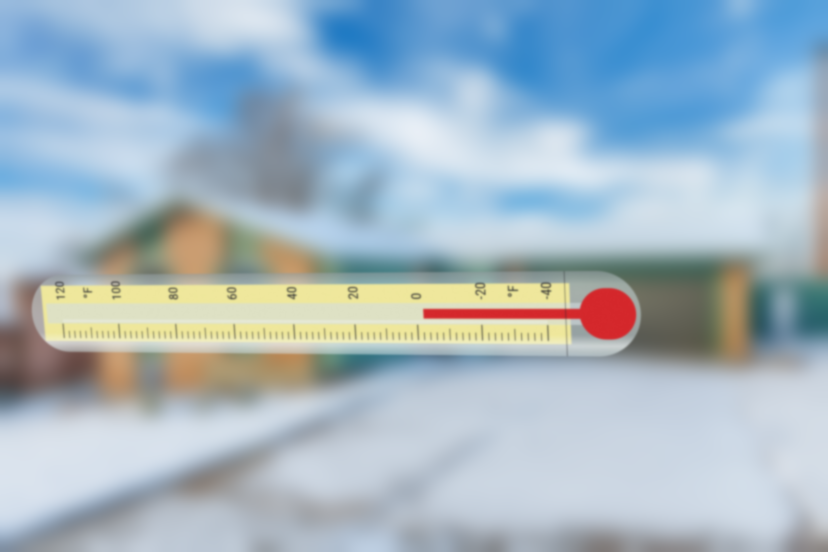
value=-2 unit=°F
